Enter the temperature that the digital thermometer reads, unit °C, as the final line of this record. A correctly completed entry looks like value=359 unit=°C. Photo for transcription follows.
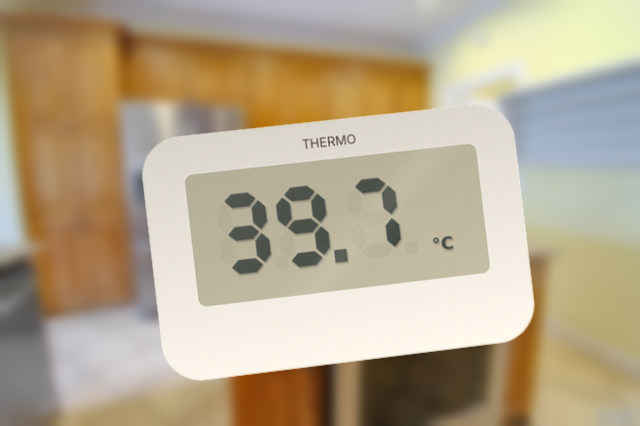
value=39.7 unit=°C
